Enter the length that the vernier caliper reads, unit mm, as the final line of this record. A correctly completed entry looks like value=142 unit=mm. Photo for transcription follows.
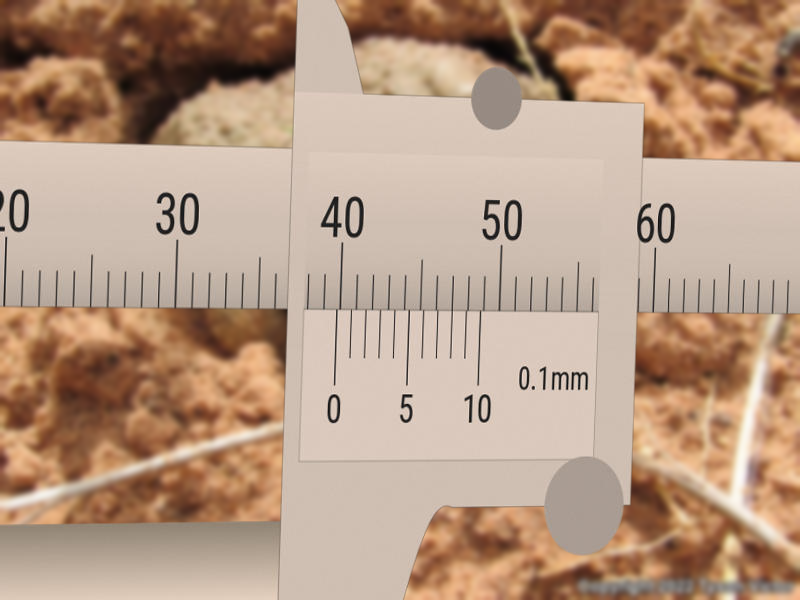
value=39.8 unit=mm
